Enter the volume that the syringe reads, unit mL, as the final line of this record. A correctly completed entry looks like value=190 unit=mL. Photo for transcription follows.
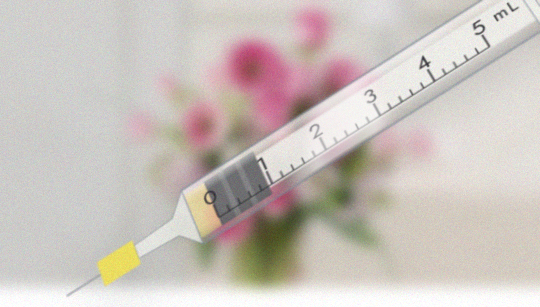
value=0 unit=mL
